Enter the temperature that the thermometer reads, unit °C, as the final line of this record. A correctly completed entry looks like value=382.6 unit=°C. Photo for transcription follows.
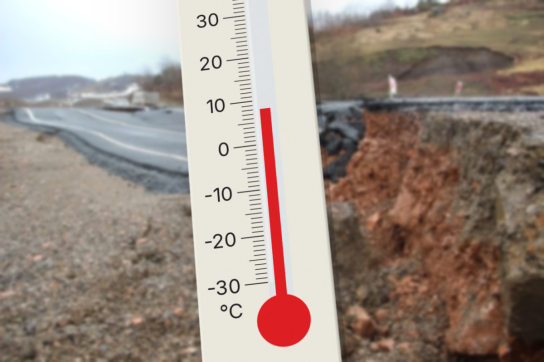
value=8 unit=°C
